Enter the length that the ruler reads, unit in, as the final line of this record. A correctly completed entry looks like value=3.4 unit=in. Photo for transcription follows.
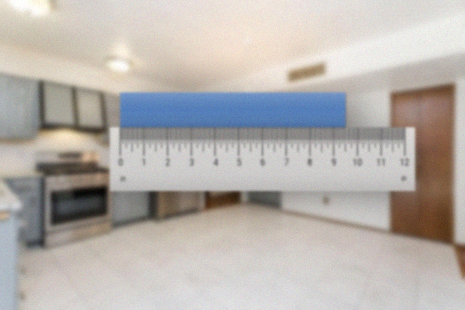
value=9.5 unit=in
